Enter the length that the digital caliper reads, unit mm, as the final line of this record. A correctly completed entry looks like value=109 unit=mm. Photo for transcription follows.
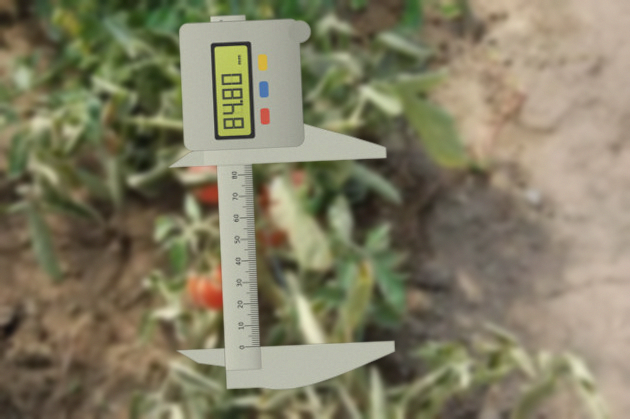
value=84.80 unit=mm
